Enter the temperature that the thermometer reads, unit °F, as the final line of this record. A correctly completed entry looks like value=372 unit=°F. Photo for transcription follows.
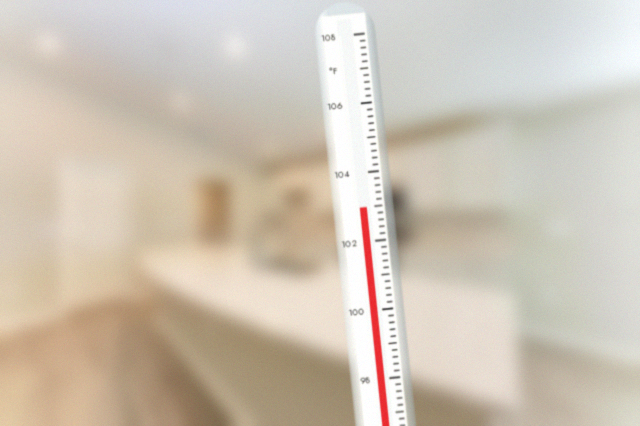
value=103 unit=°F
